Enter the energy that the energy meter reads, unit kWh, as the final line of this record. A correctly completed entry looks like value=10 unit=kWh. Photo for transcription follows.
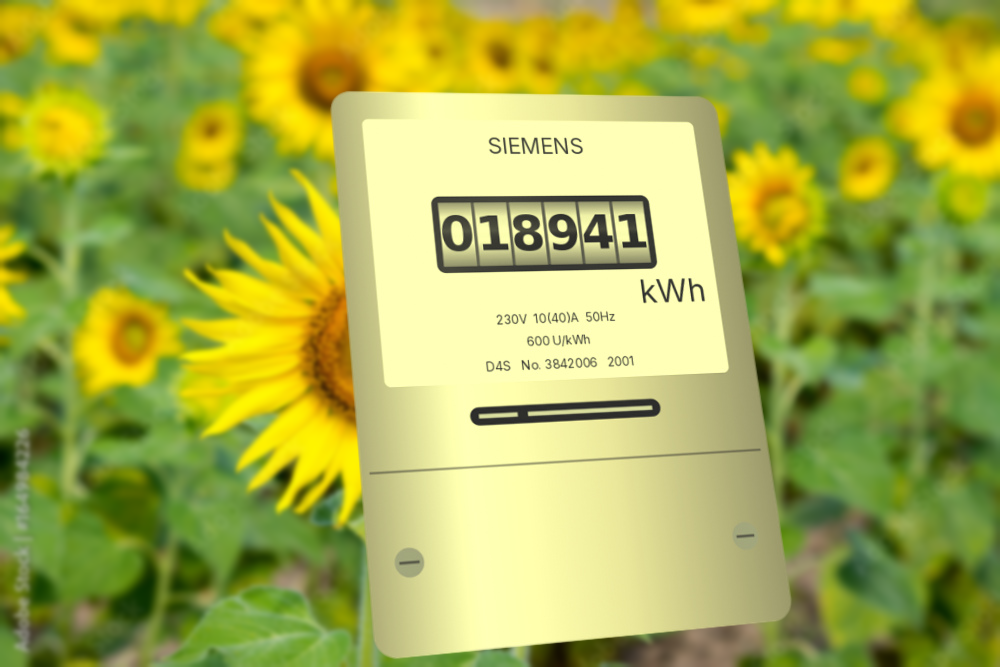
value=18941 unit=kWh
